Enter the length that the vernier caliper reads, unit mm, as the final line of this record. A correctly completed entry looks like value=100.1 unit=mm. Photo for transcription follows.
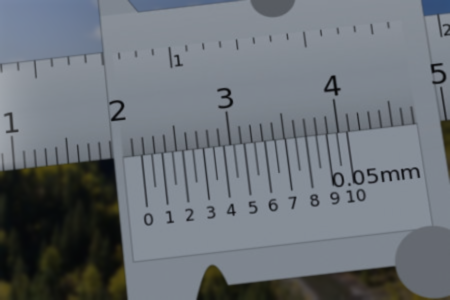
value=21.8 unit=mm
